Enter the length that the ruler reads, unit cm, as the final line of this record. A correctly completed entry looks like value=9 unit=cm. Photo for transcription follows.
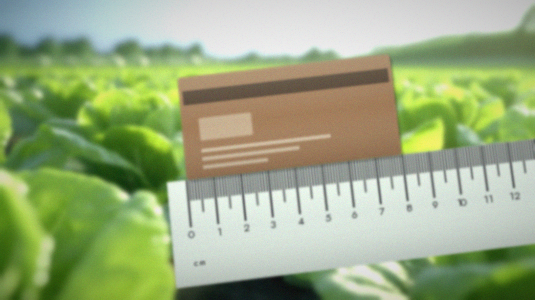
value=8 unit=cm
